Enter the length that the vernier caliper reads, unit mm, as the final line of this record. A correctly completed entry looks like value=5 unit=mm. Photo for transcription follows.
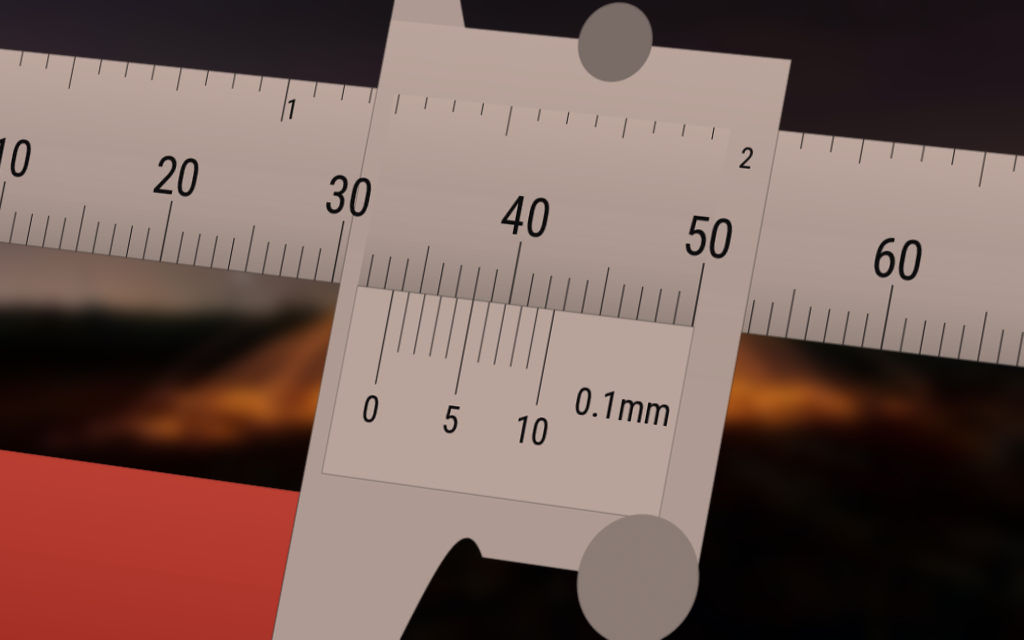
value=33.5 unit=mm
